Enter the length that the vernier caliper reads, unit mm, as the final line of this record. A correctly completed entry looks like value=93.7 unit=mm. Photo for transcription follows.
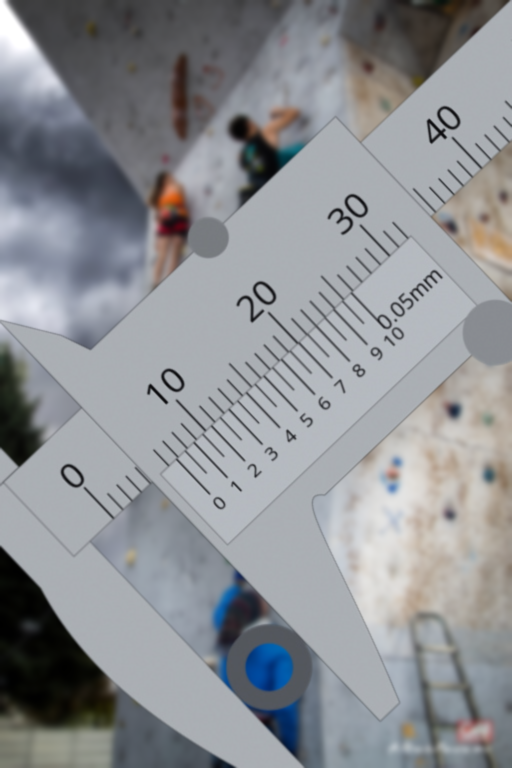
value=6.8 unit=mm
